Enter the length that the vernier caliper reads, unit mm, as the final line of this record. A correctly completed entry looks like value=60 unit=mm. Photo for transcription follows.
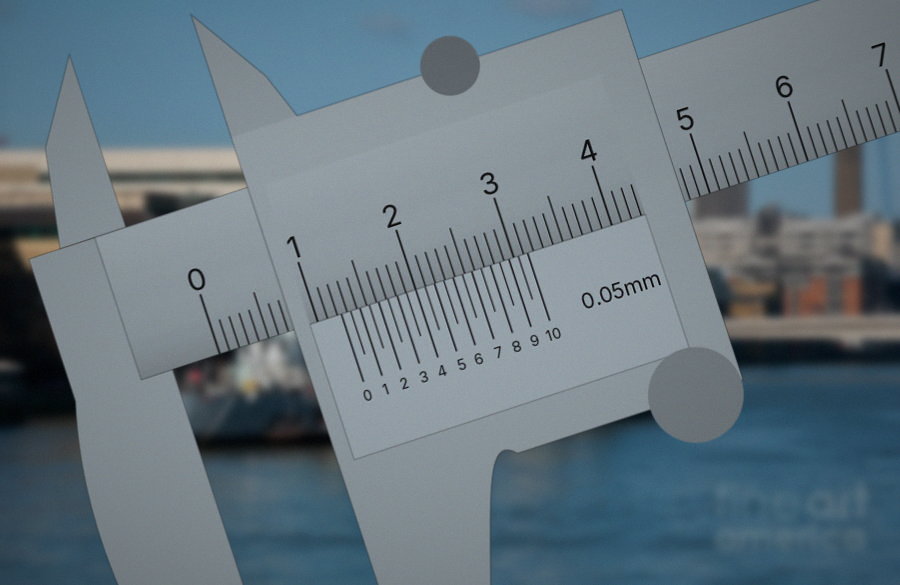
value=12.4 unit=mm
